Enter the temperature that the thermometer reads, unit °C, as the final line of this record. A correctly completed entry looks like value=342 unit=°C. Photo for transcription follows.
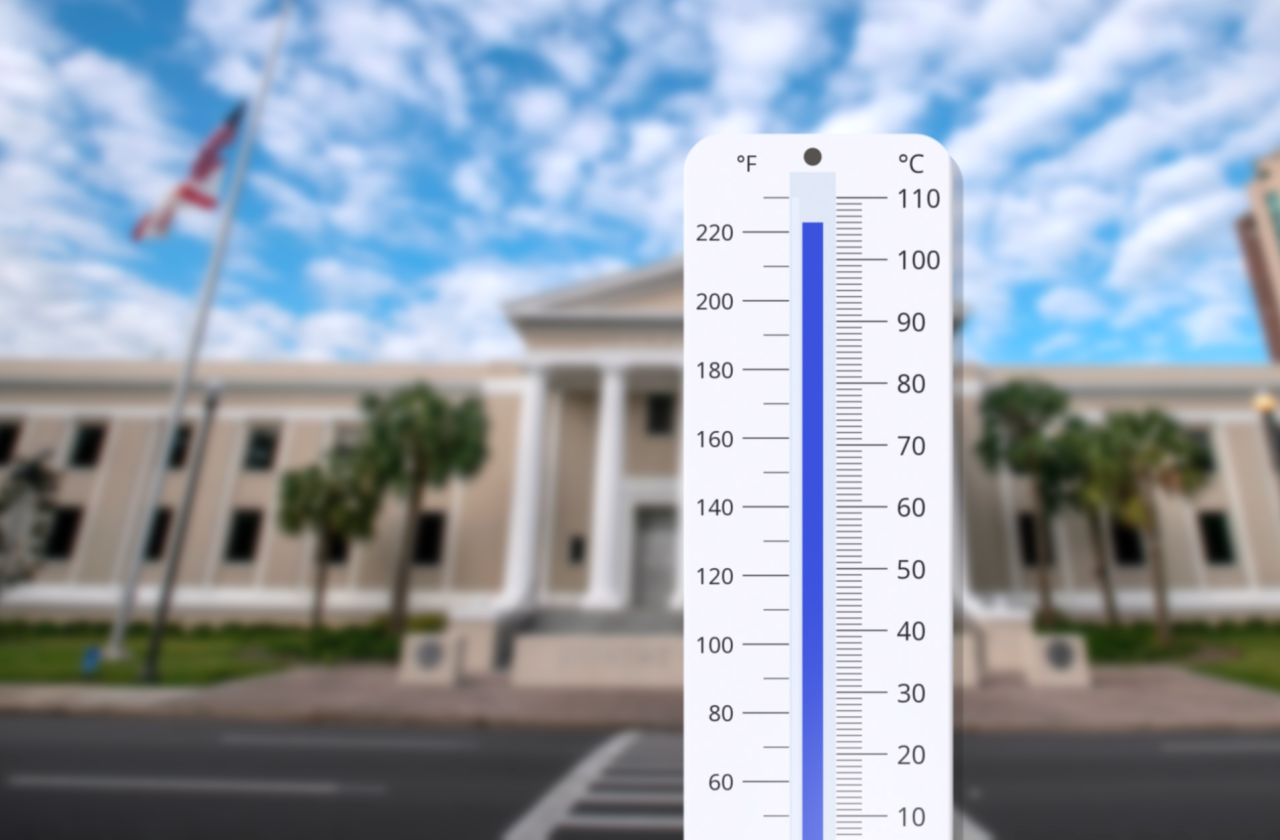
value=106 unit=°C
